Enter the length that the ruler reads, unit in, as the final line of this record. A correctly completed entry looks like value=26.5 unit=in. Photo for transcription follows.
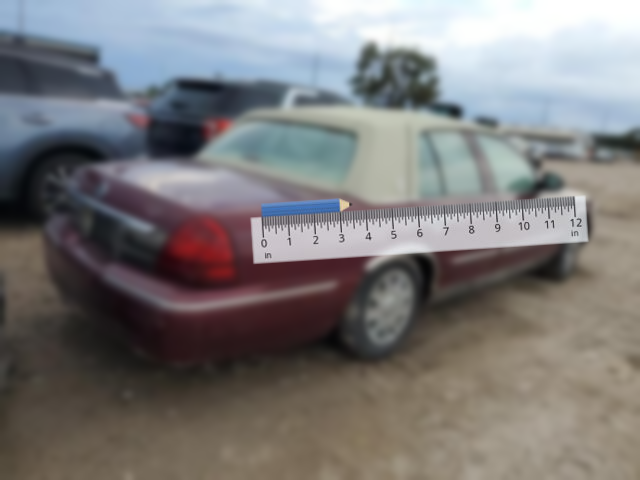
value=3.5 unit=in
